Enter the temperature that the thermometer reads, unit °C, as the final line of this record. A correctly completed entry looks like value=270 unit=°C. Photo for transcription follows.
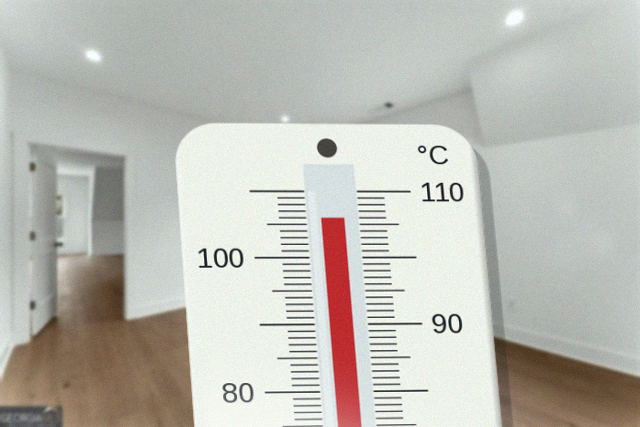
value=106 unit=°C
